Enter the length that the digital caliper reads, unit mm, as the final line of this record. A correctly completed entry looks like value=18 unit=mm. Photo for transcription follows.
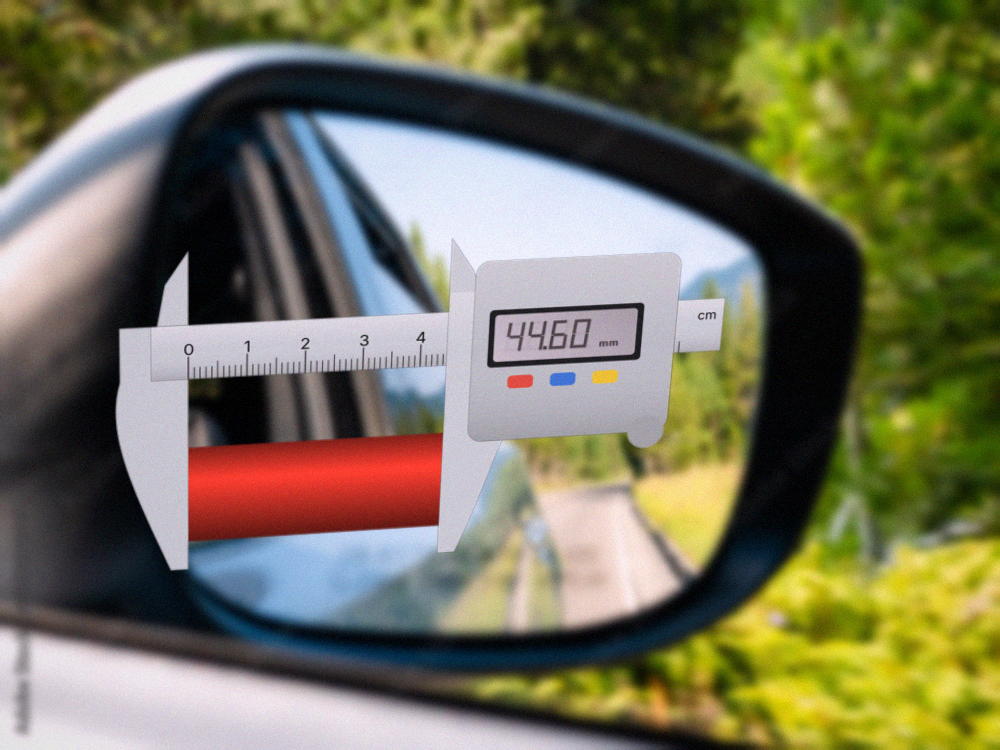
value=44.60 unit=mm
